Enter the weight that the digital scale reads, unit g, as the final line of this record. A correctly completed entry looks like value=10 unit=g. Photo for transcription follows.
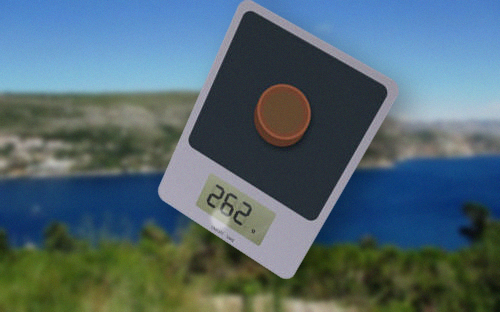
value=262 unit=g
